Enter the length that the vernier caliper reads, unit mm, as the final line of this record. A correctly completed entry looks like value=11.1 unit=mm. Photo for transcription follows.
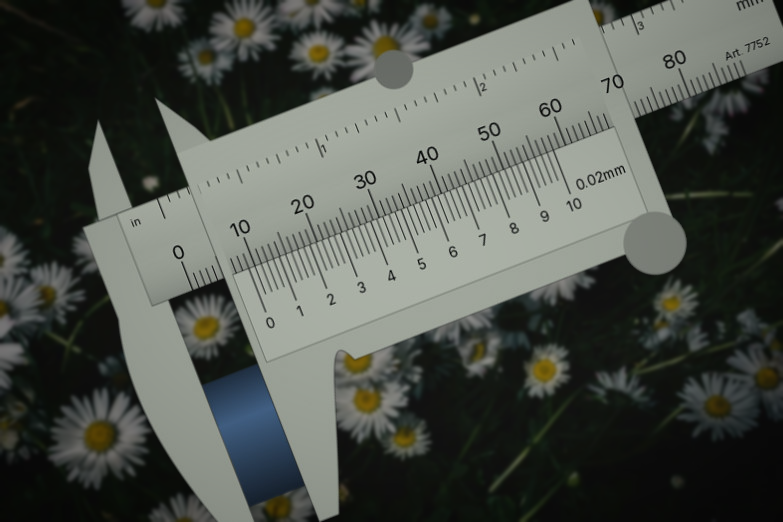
value=9.0 unit=mm
